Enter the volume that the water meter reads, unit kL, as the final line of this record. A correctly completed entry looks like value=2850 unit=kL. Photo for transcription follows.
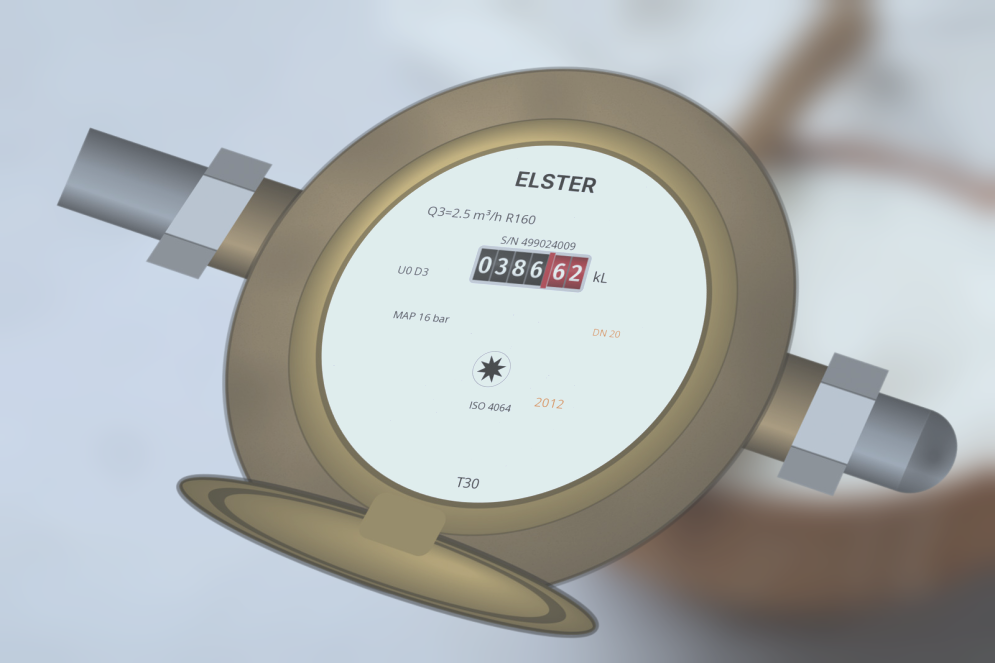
value=386.62 unit=kL
